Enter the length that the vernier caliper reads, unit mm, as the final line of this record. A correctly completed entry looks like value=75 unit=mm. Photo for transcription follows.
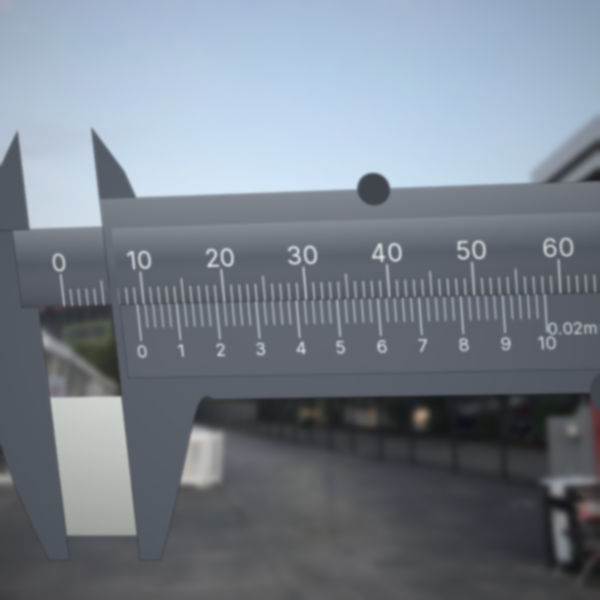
value=9.2 unit=mm
